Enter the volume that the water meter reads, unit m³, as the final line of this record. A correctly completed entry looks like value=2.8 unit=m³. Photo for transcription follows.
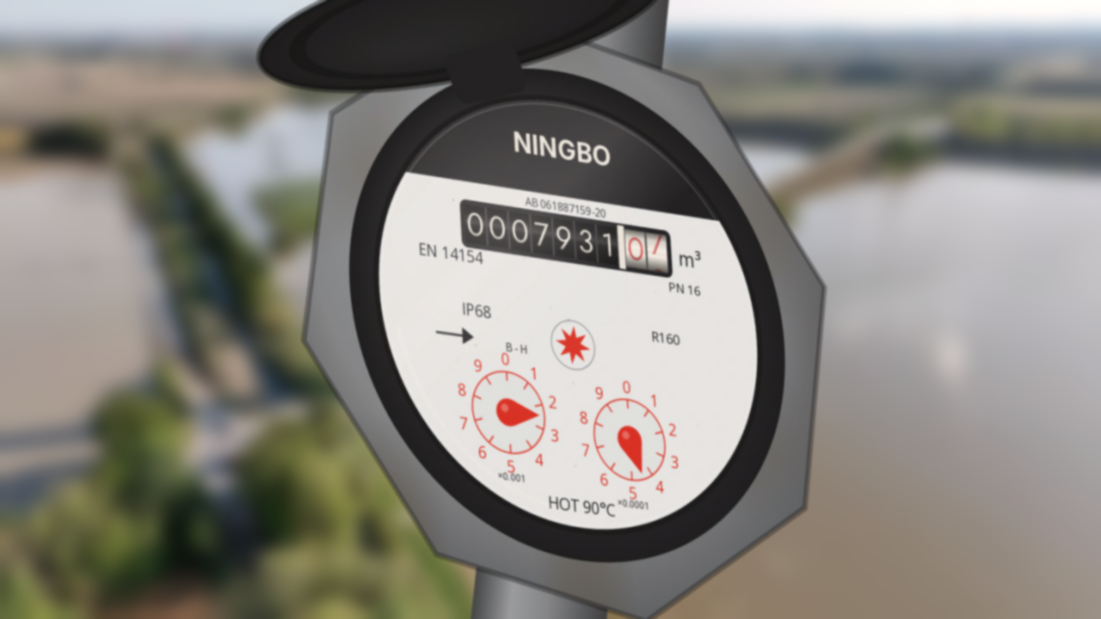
value=7931.0724 unit=m³
